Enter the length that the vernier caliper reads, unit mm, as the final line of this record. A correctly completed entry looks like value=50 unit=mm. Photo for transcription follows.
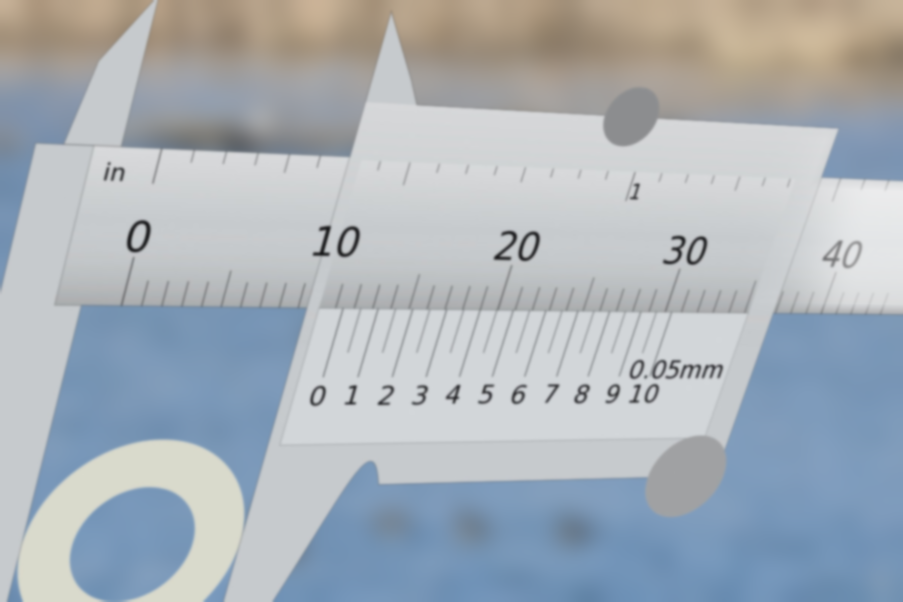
value=11.4 unit=mm
